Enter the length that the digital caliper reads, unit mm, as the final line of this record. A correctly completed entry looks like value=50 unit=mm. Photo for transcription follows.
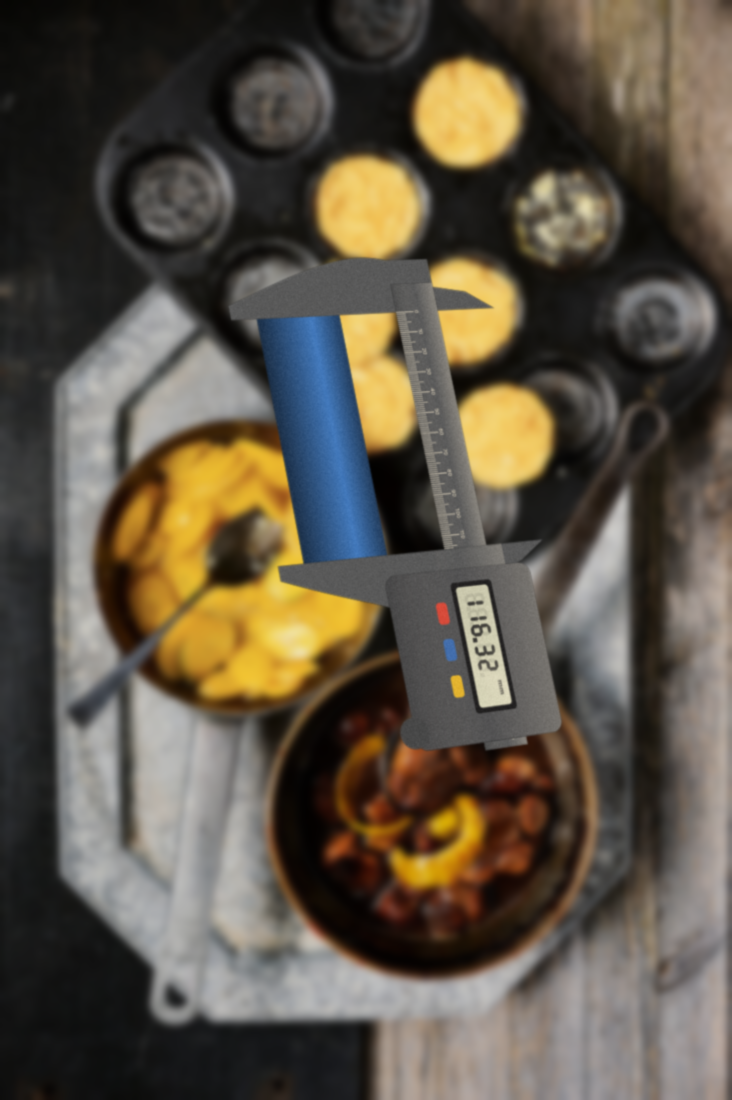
value=116.32 unit=mm
